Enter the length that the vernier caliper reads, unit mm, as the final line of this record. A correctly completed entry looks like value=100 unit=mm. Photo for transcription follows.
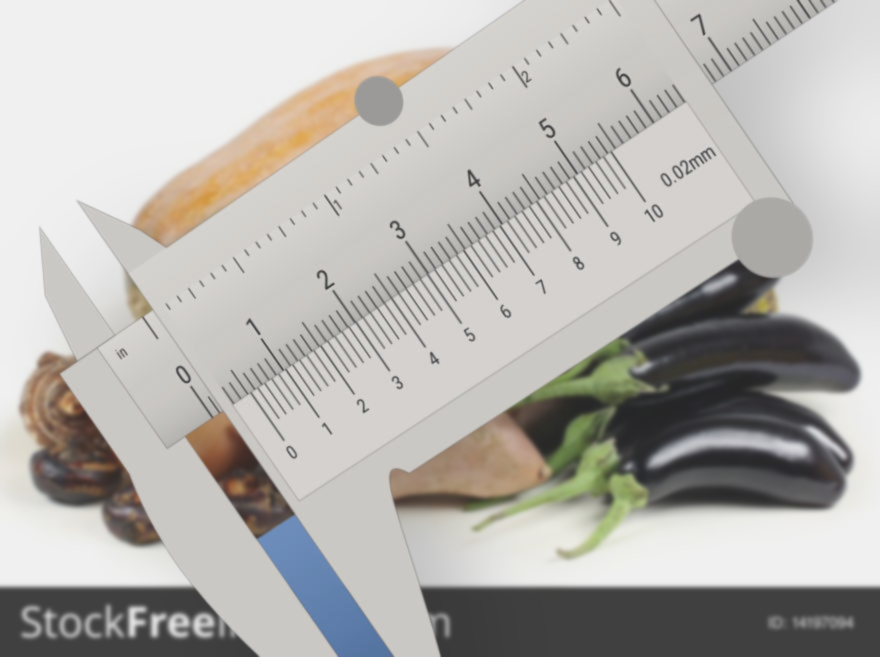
value=5.4 unit=mm
